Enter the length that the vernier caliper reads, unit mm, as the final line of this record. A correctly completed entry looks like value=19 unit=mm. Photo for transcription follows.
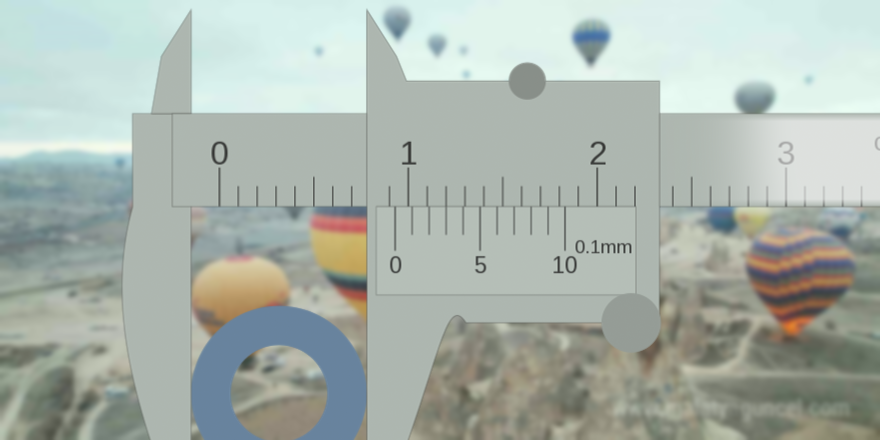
value=9.3 unit=mm
